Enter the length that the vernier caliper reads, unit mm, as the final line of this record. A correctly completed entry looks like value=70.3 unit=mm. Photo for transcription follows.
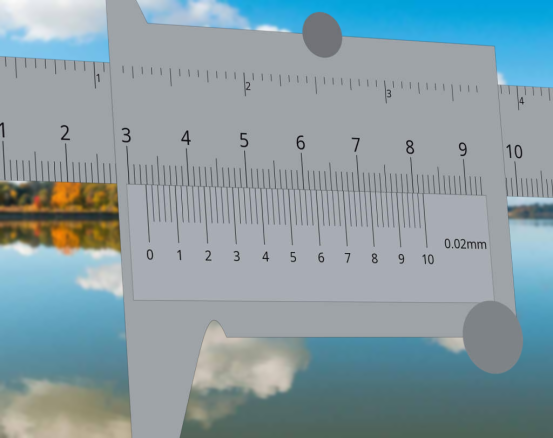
value=32.8 unit=mm
